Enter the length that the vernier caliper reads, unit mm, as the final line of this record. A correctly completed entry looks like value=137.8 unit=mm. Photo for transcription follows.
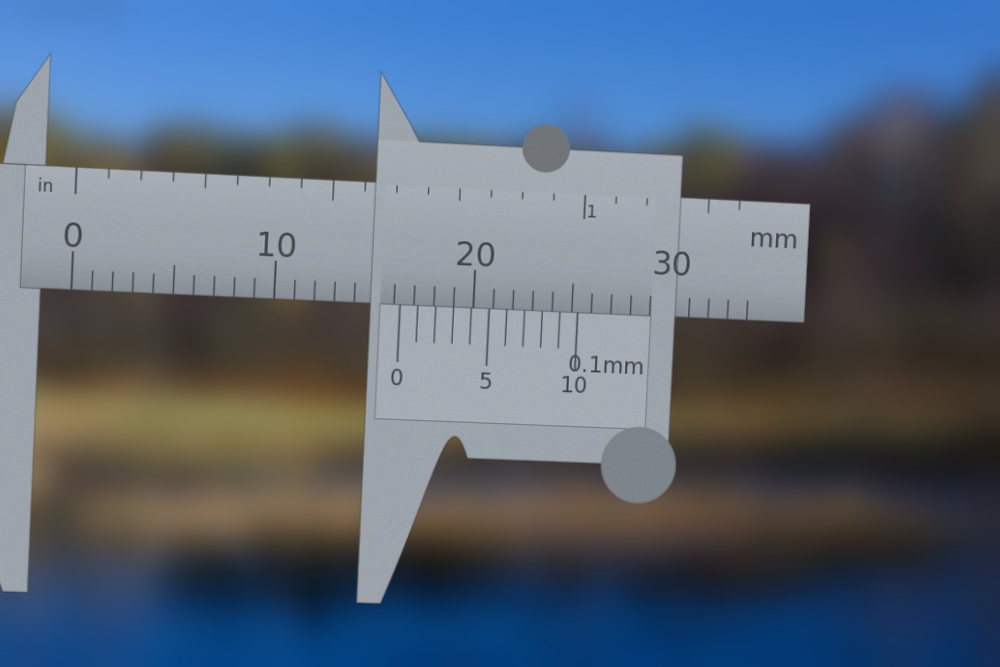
value=16.3 unit=mm
